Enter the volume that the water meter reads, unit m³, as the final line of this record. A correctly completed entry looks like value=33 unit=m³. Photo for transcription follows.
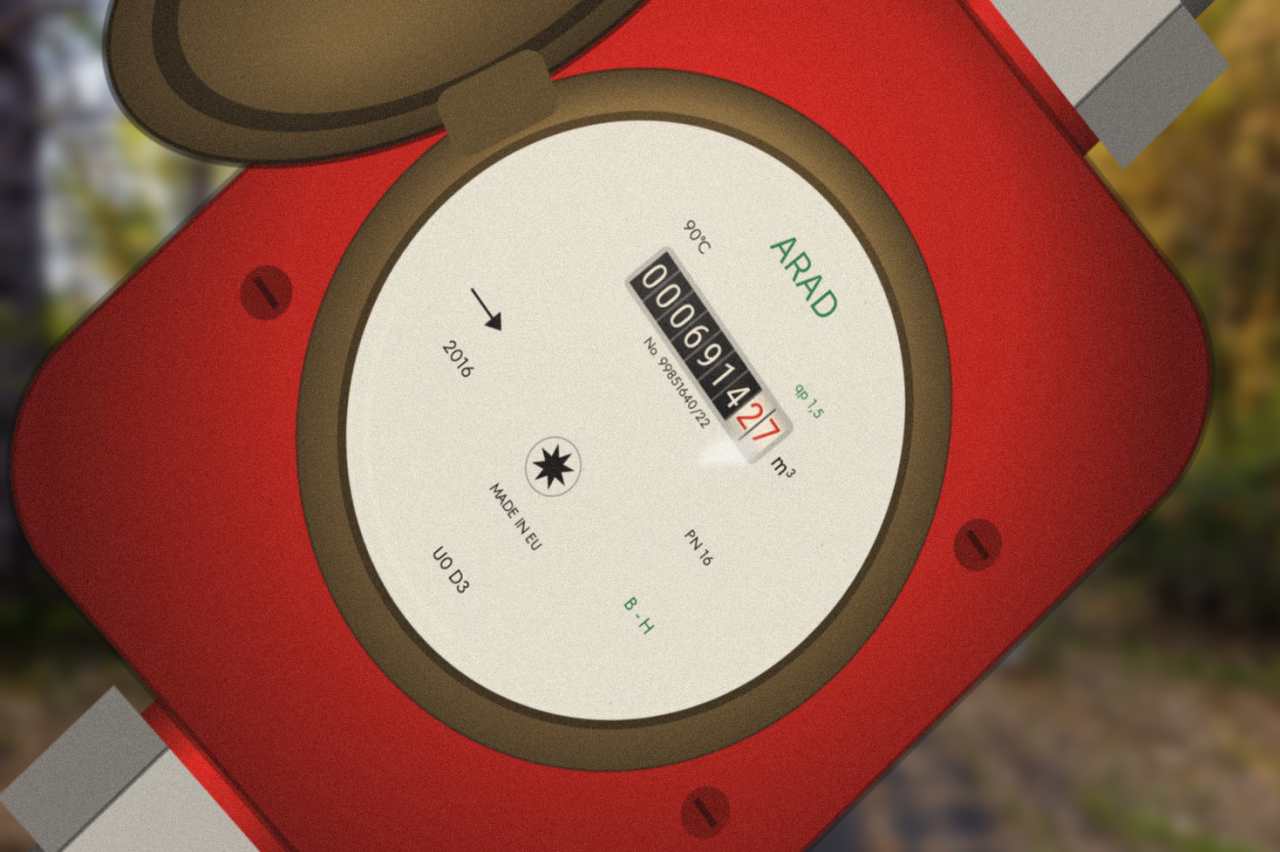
value=6914.27 unit=m³
